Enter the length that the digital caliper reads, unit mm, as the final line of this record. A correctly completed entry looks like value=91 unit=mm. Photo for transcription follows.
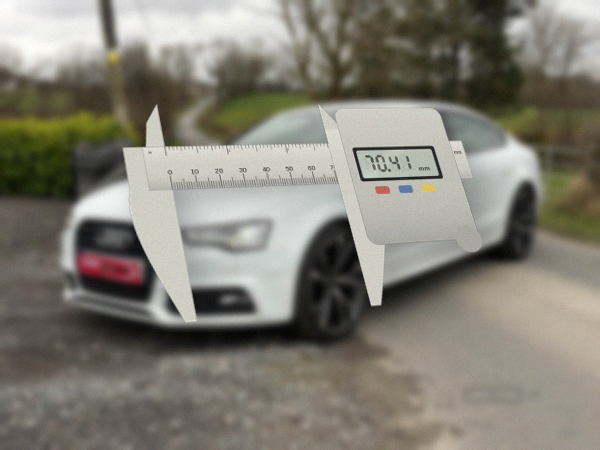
value=70.41 unit=mm
